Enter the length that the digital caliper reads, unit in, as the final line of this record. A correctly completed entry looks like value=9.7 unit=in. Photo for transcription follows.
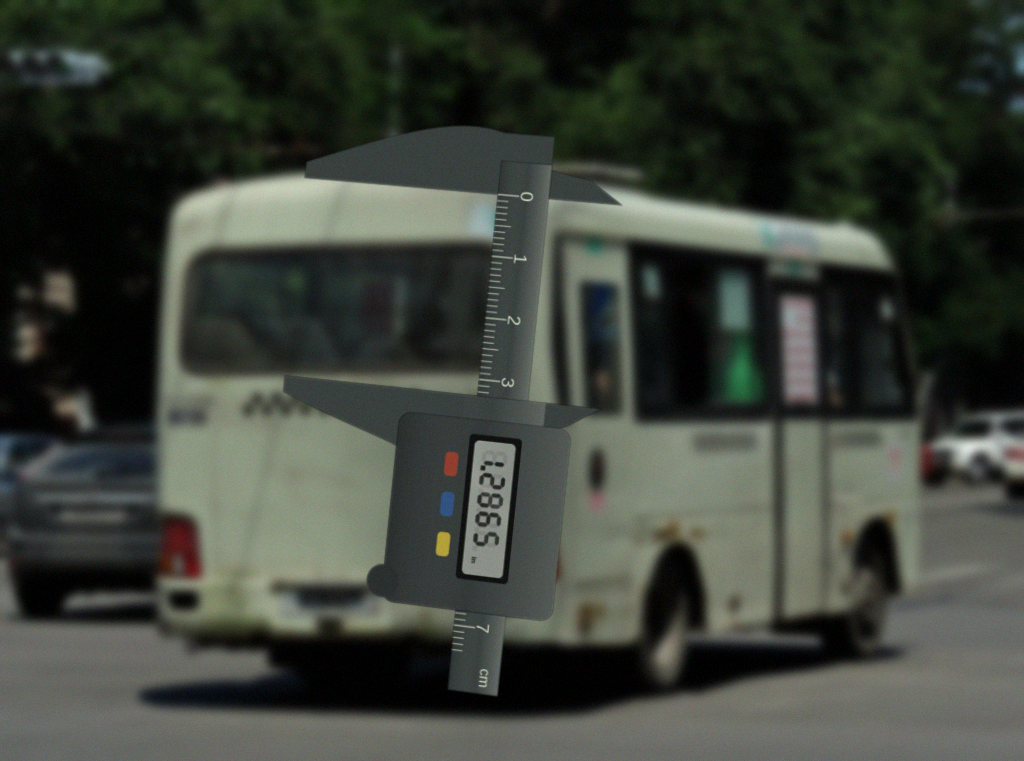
value=1.2865 unit=in
